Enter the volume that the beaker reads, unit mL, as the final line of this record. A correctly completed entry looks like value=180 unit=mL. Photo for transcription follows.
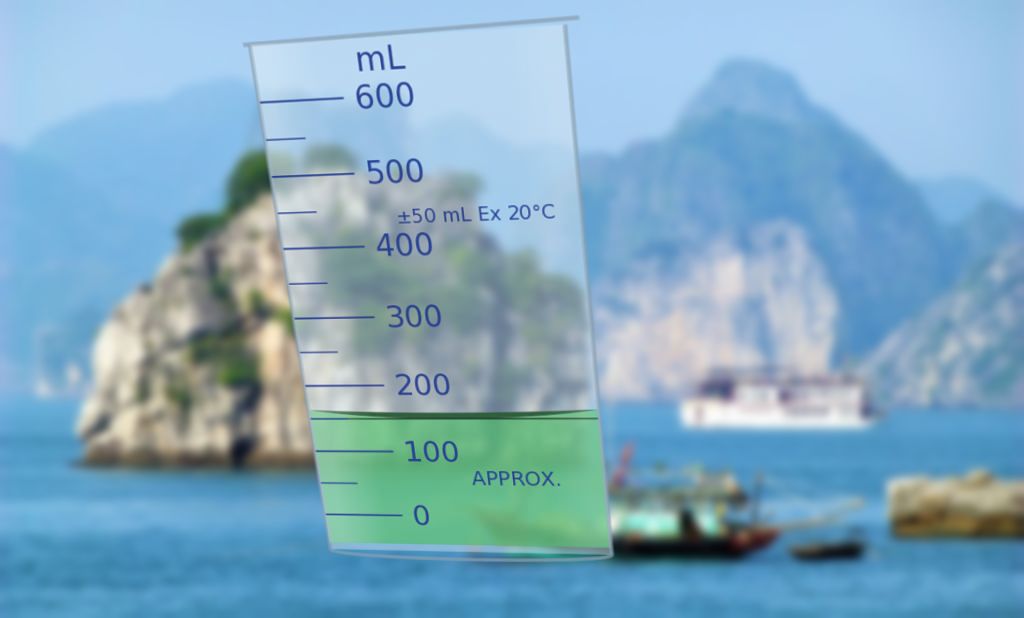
value=150 unit=mL
